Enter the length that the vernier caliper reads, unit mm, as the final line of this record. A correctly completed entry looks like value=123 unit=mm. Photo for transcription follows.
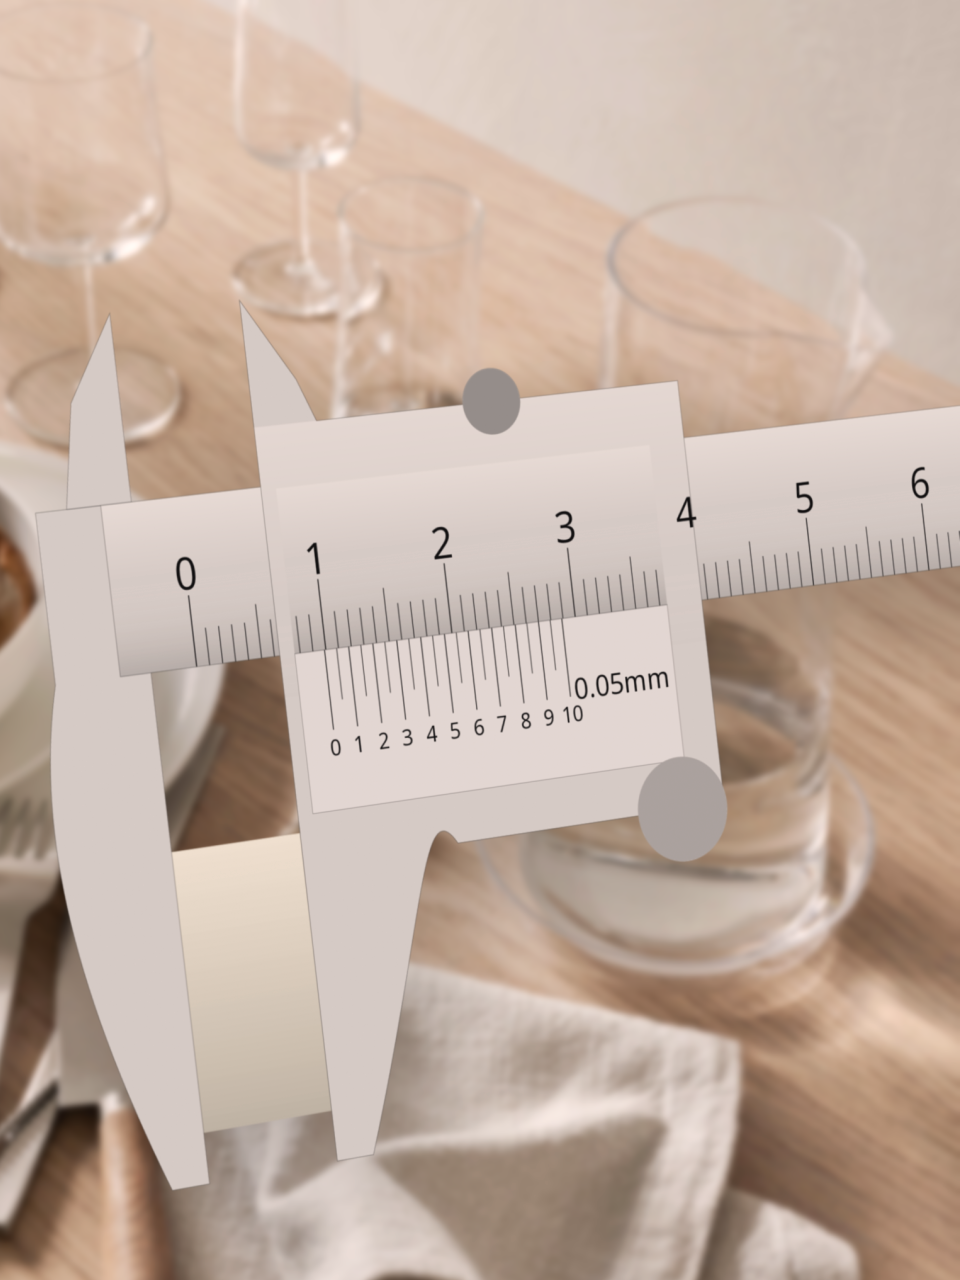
value=9.9 unit=mm
